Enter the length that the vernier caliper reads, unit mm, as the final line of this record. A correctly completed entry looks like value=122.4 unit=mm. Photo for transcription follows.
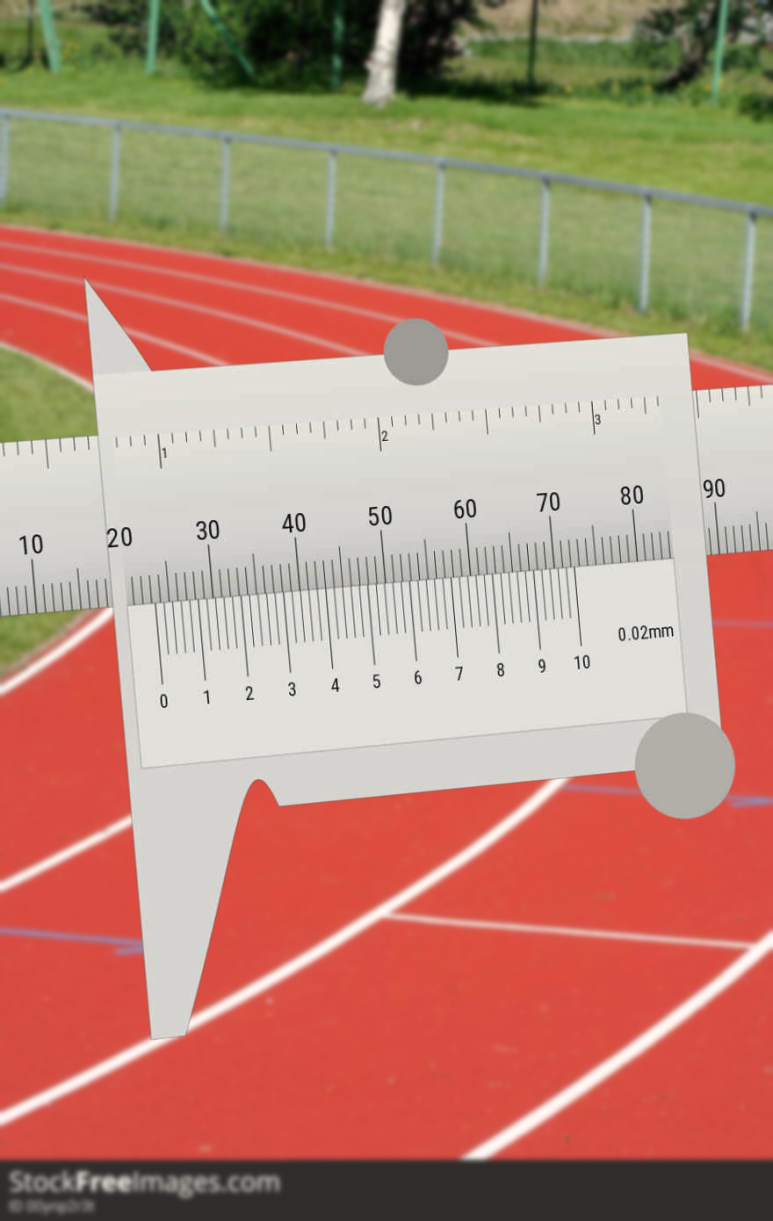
value=23.4 unit=mm
